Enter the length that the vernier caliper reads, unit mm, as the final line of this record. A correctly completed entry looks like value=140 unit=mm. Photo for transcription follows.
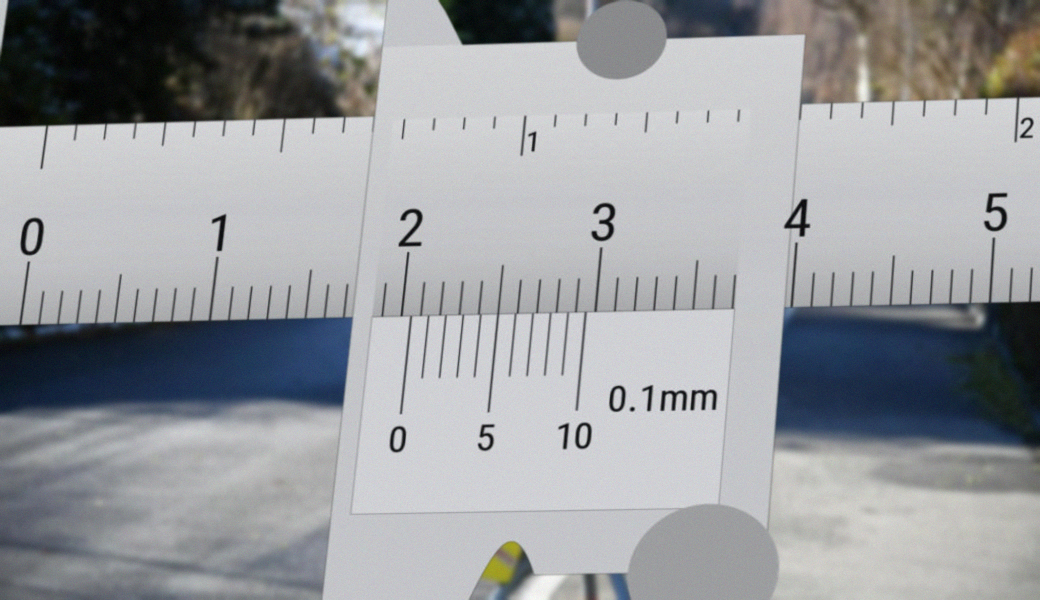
value=20.5 unit=mm
